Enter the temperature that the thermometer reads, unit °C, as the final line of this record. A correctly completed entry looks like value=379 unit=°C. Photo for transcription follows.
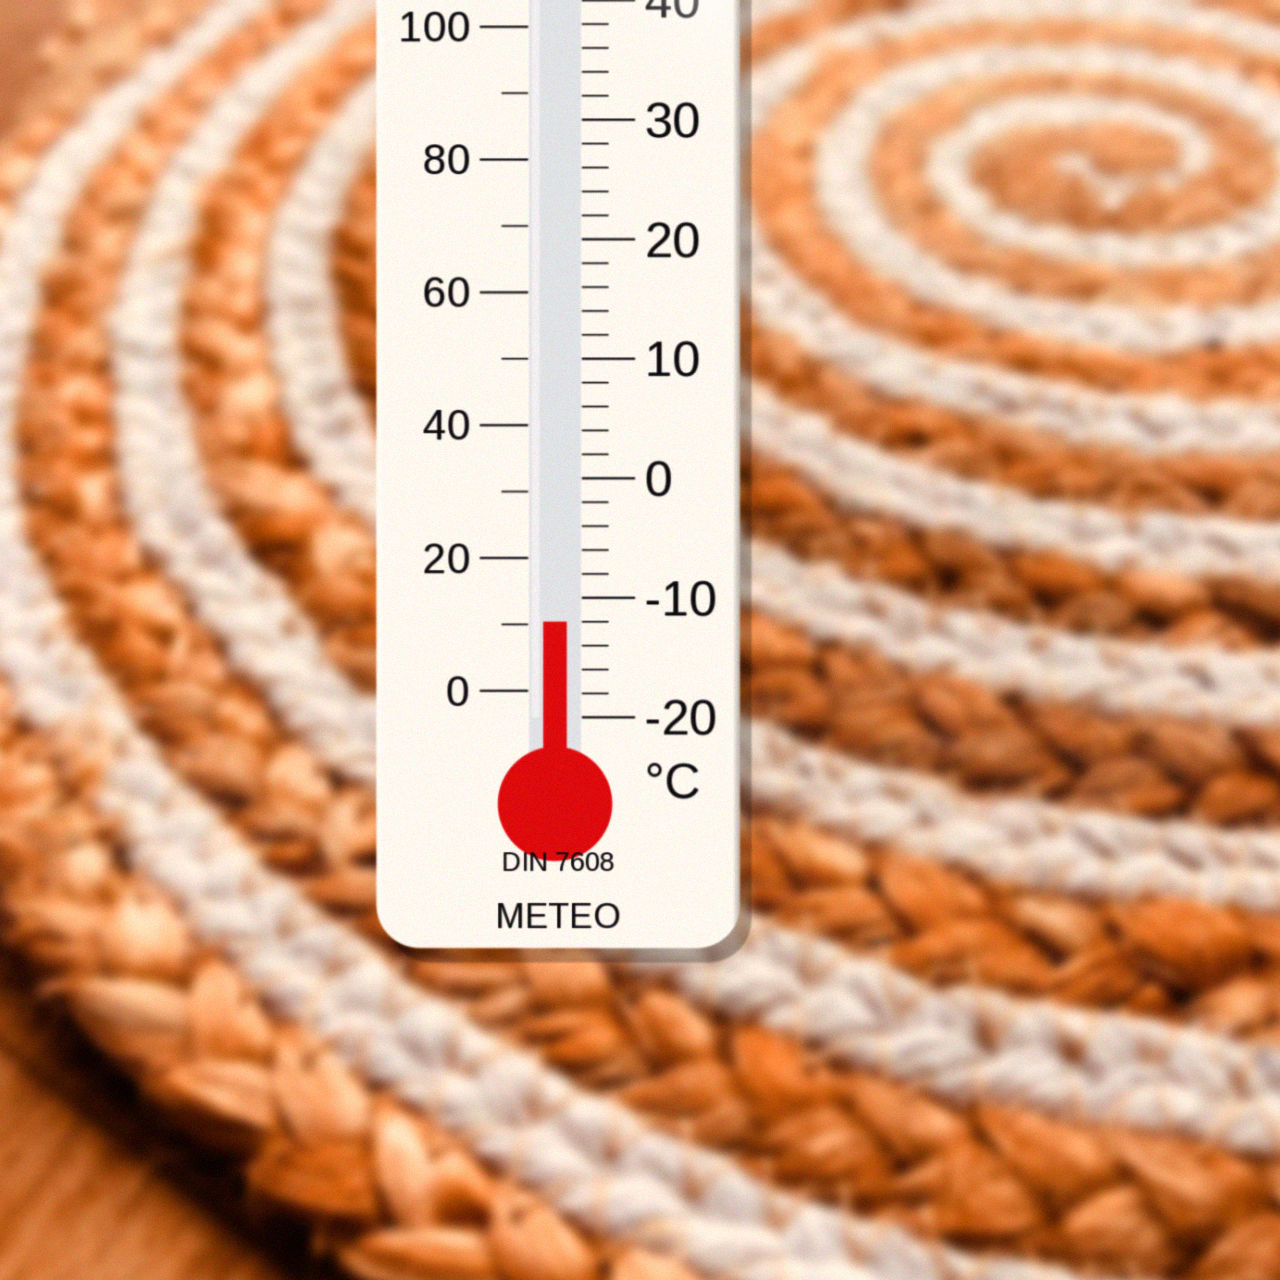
value=-12 unit=°C
